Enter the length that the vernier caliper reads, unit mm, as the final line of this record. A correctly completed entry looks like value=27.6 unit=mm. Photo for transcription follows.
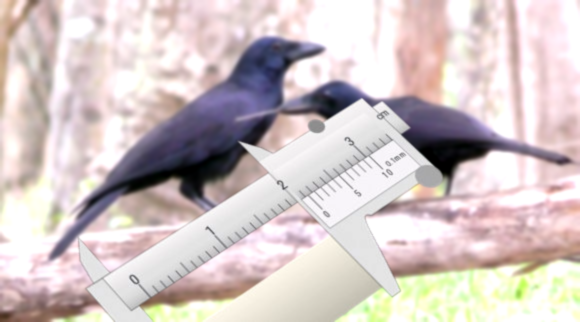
value=21.4 unit=mm
